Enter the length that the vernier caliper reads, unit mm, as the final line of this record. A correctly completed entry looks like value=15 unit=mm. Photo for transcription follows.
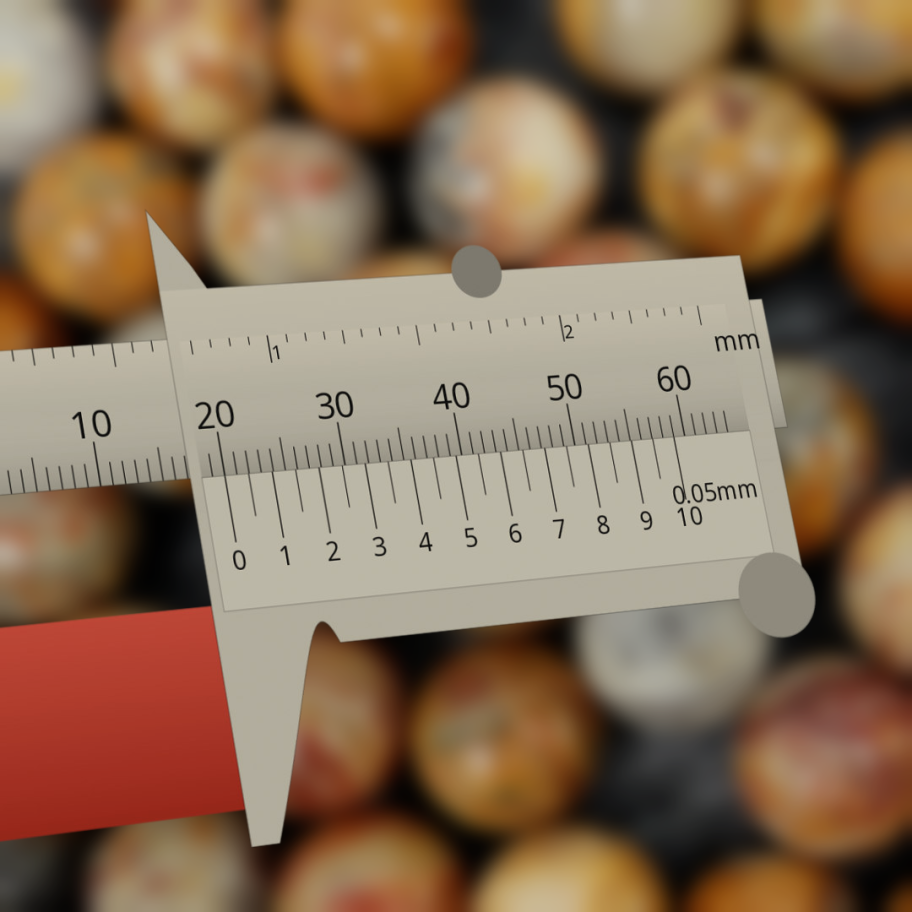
value=20.0 unit=mm
